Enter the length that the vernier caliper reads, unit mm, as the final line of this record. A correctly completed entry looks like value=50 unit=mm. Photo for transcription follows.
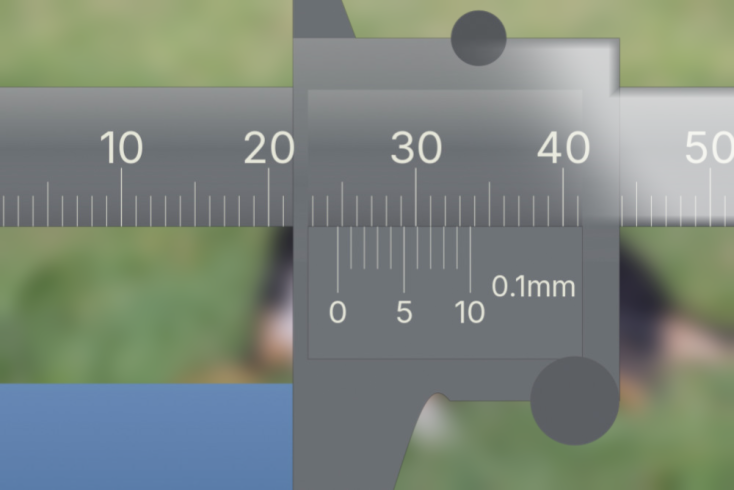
value=24.7 unit=mm
